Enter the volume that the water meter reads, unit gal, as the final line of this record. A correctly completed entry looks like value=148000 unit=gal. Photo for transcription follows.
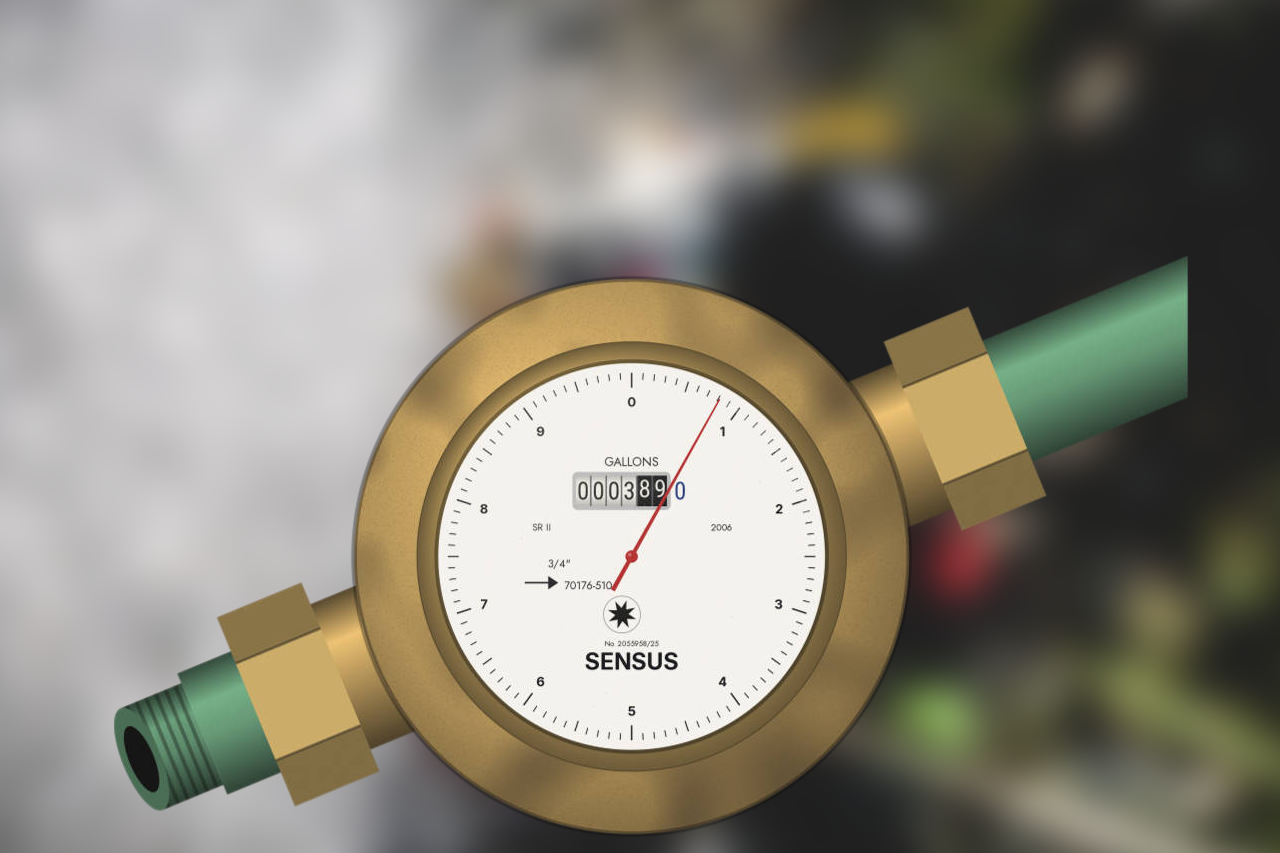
value=3890.8 unit=gal
